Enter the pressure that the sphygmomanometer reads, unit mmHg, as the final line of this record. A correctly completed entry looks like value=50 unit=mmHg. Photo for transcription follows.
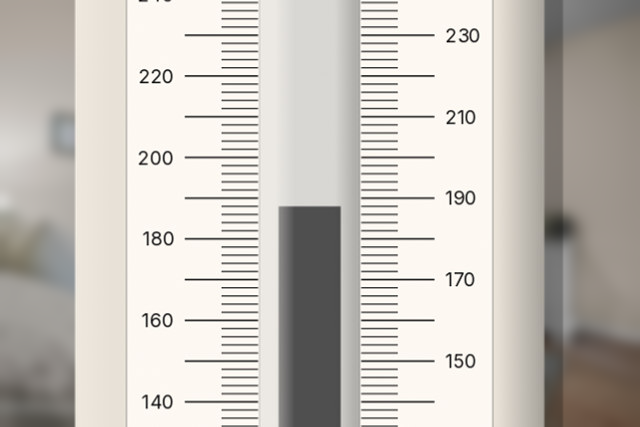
value=188 unit=mmHg
